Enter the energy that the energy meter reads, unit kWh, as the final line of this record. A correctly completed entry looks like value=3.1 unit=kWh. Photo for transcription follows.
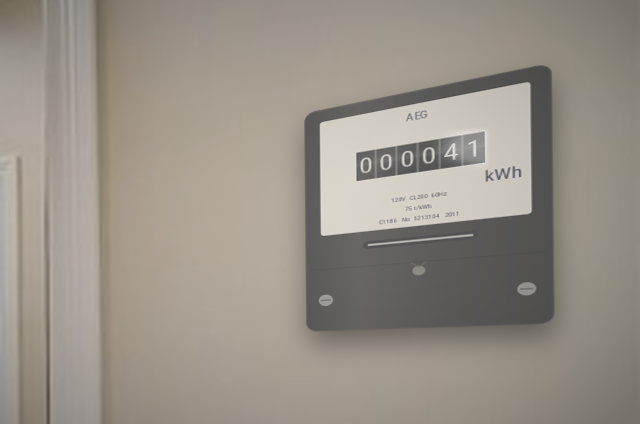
value=41 unit=kWh
